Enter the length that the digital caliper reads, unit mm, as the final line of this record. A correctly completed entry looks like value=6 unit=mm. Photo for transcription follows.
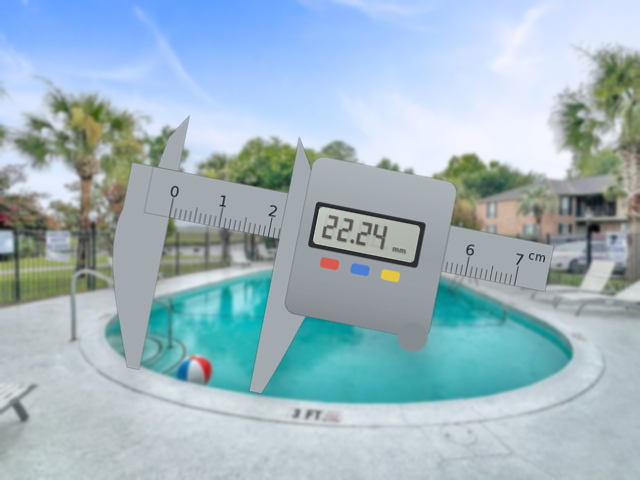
value=22.24 unit=mm
